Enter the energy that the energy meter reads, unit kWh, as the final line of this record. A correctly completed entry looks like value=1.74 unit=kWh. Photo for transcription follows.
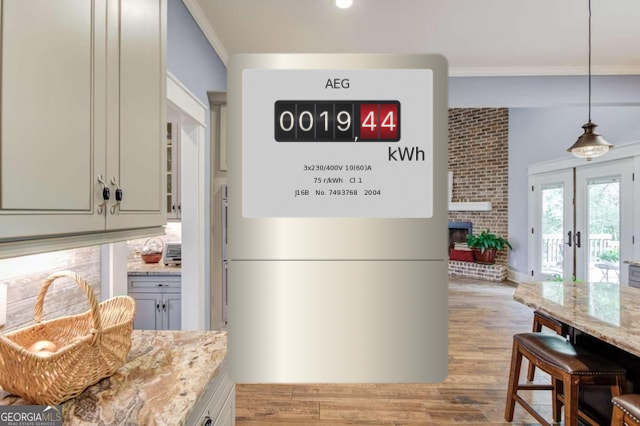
value=19.44 unit=kWh
